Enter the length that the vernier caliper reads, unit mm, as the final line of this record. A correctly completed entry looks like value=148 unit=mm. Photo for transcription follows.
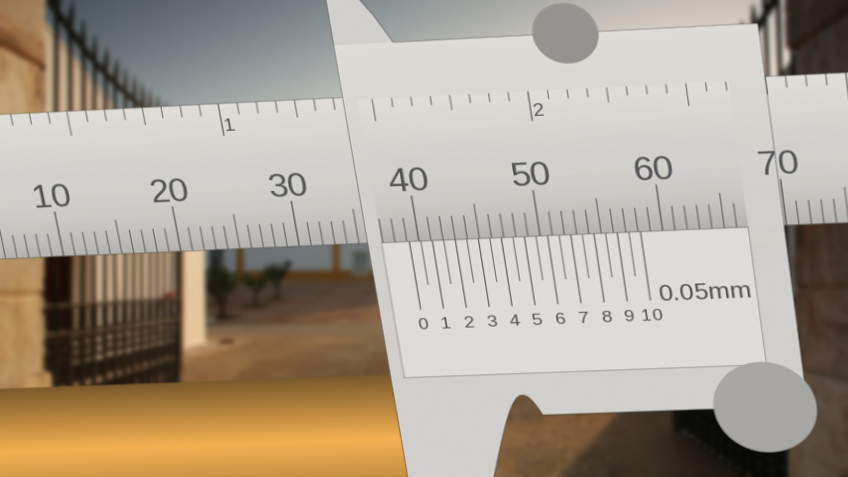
value=39.2 unit=mm
